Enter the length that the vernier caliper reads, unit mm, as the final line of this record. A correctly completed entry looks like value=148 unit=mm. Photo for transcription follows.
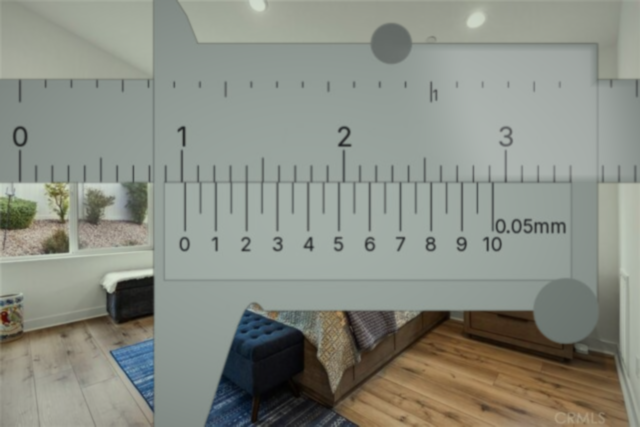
value=10.2 unit=mm
